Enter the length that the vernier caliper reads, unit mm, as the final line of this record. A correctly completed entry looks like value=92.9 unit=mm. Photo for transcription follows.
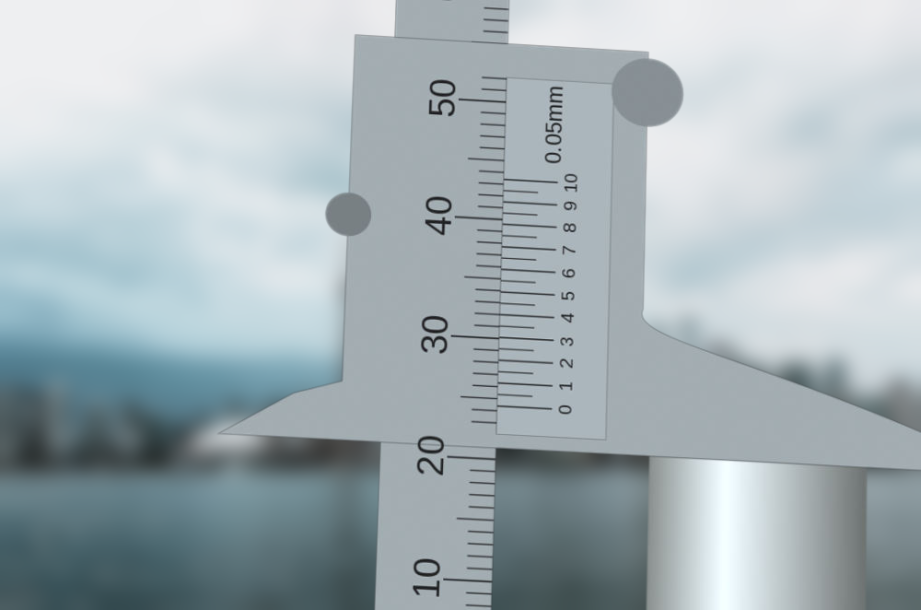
value=24.4 unit=mm
